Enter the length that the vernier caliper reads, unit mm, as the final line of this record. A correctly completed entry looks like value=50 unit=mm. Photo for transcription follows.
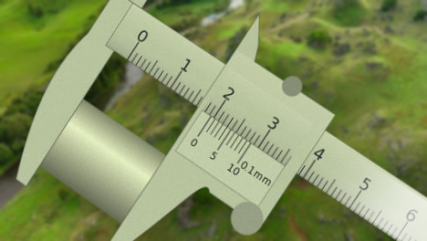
value=19.4 unit=mm
